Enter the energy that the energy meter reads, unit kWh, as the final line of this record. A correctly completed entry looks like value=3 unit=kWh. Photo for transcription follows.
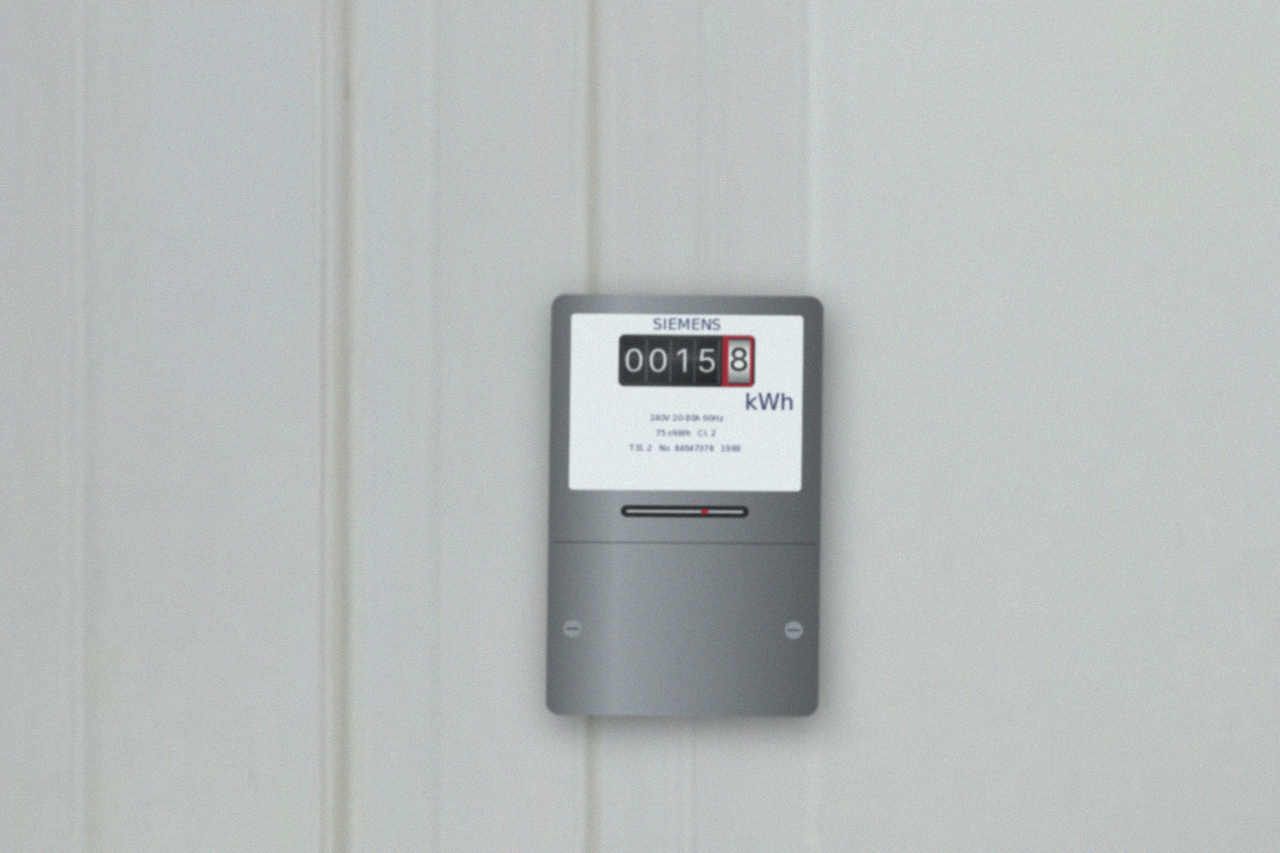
value=15.8 unit=kWh
